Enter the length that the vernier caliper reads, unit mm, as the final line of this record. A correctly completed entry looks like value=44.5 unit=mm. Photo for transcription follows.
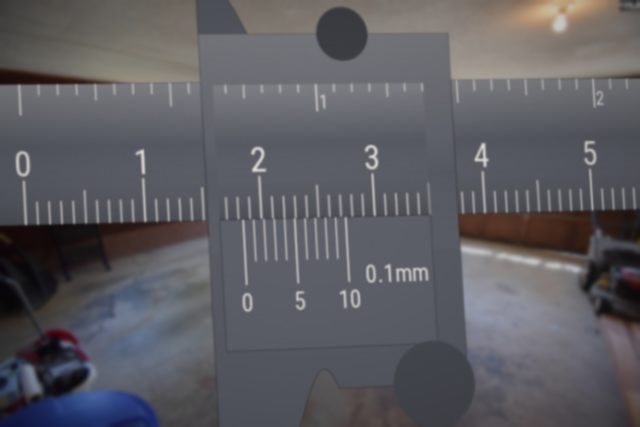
value=18.4 unit=mm
